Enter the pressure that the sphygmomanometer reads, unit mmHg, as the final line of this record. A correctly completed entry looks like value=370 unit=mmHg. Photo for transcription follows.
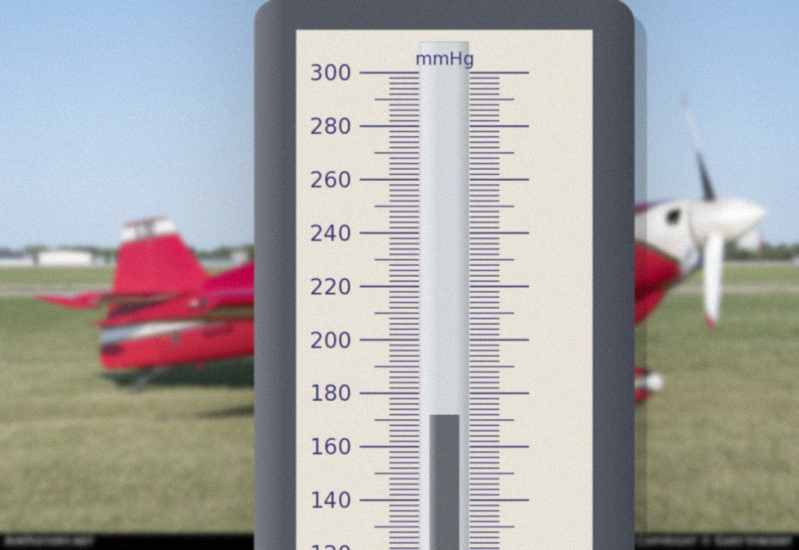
value=172 unit=mmHg
